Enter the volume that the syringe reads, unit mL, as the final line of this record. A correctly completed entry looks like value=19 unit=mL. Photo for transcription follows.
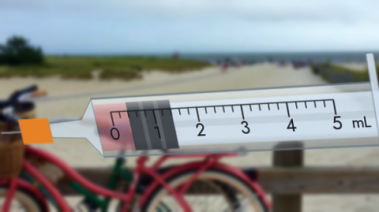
value=0.4 unit=mL
